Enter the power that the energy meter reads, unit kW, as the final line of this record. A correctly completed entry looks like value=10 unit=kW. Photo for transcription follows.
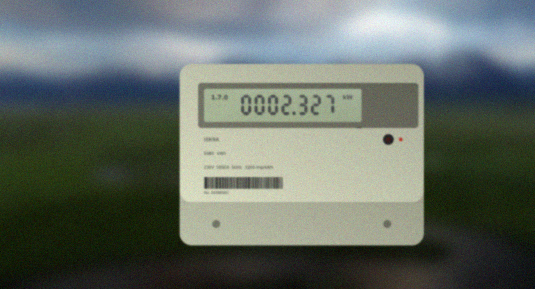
value=2.327 unit=kW
